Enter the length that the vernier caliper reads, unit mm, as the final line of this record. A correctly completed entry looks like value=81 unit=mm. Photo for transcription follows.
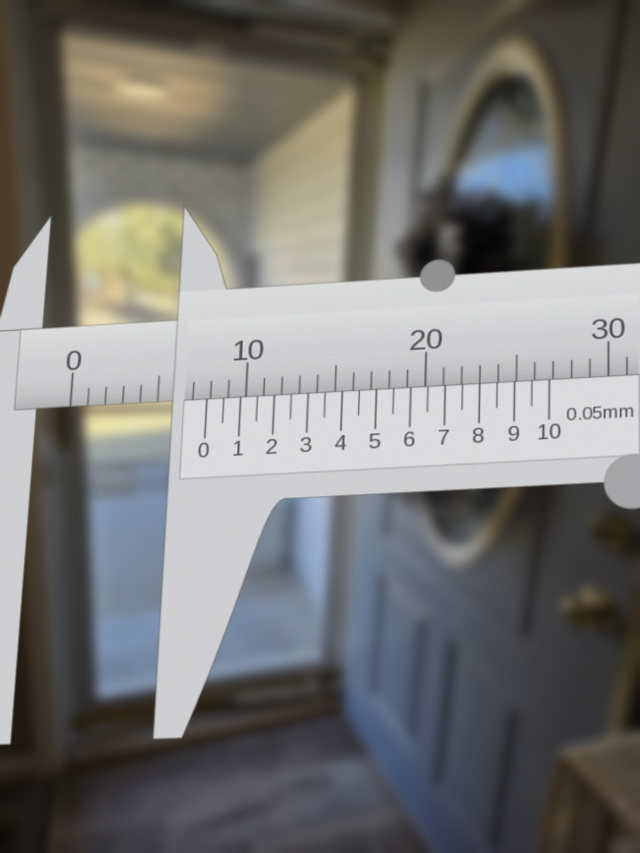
value=7.8 unit=mm
